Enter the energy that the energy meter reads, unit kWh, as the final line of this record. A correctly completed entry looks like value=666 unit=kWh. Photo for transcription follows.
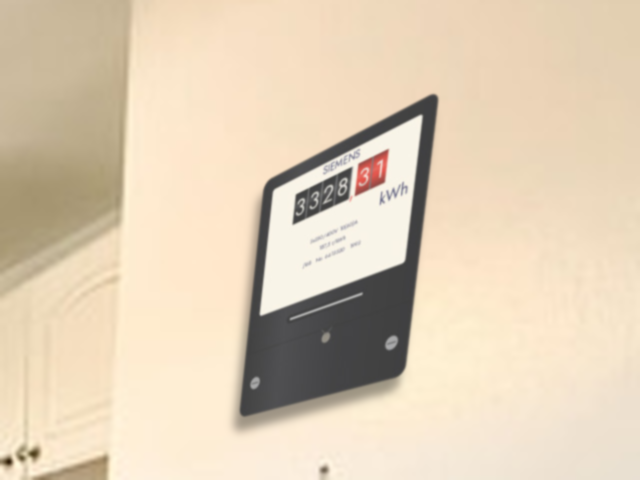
value=3328.31 unit=kWh
